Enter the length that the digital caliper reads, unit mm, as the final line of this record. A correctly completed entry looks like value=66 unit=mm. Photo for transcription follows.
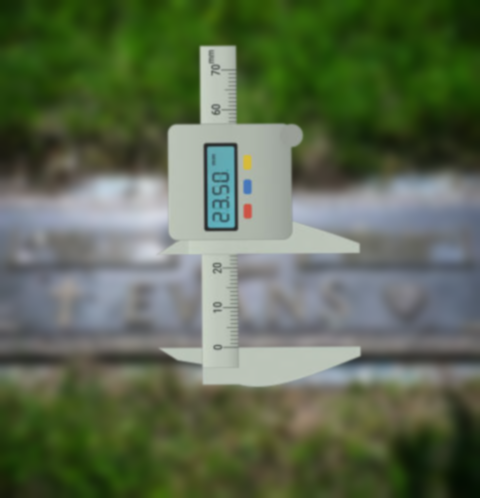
value=23.50 unit=mm
